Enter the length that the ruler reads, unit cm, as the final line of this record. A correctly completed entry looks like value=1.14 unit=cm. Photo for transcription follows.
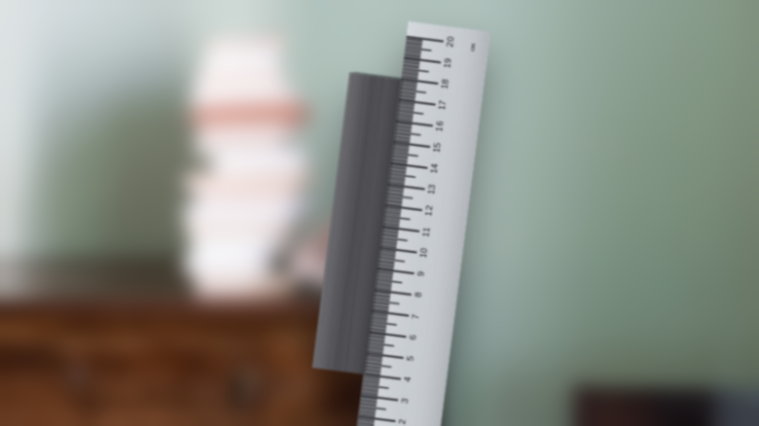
value=14 unit=cm
